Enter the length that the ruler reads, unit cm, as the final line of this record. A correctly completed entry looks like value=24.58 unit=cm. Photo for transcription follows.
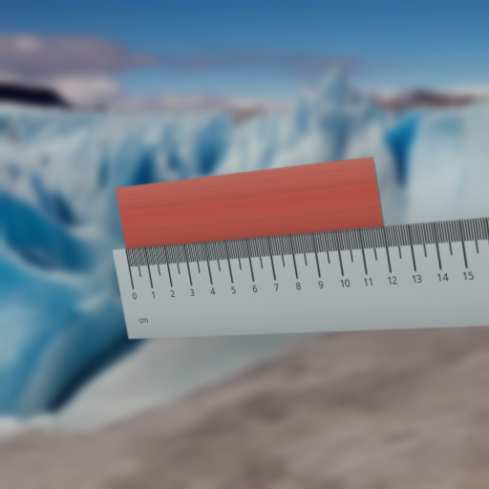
value=12 unit=cm
